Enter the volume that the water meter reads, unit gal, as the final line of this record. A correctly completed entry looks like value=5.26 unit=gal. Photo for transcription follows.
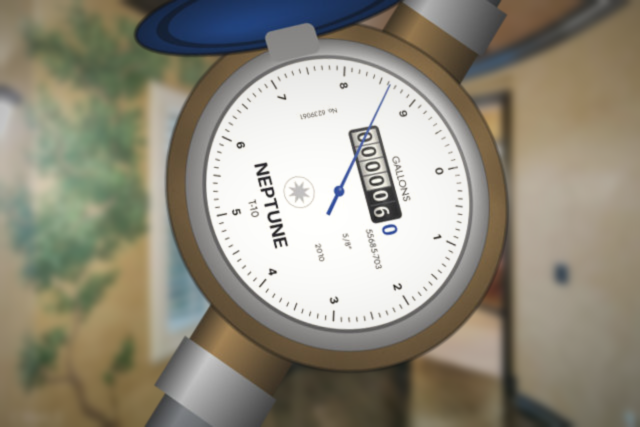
value=58.6 unit=gal
